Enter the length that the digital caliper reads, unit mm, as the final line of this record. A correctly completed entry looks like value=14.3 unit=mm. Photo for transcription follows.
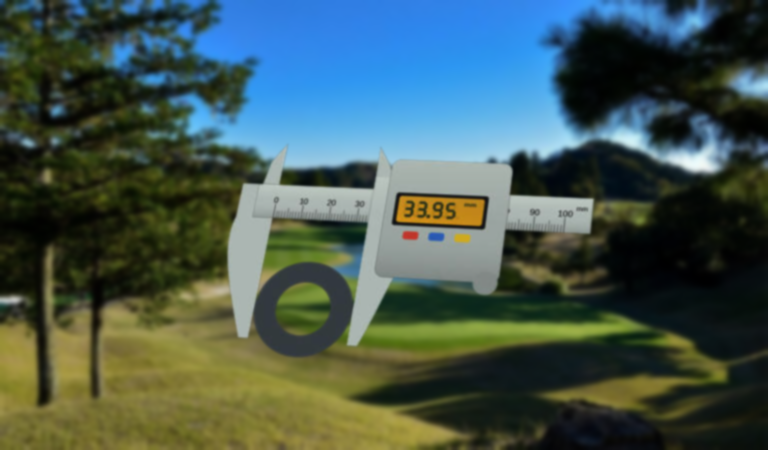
value=33.95 unit=mm
